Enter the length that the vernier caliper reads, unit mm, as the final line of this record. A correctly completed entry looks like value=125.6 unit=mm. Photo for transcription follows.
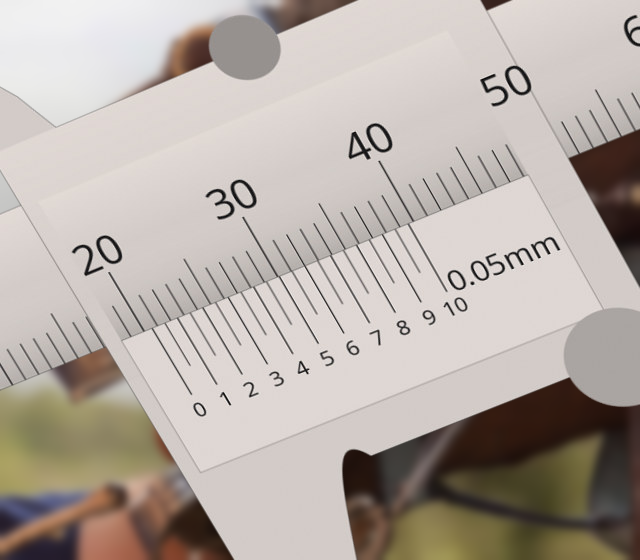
value=20.6 unit=mm
